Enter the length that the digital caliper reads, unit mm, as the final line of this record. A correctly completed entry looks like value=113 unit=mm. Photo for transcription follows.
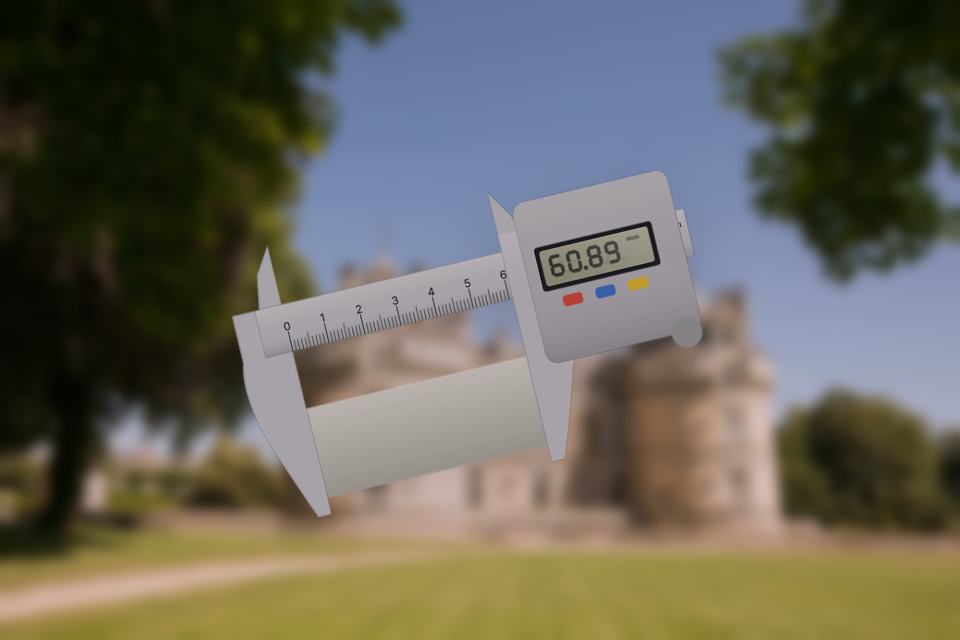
value=60.89 unit=mm
